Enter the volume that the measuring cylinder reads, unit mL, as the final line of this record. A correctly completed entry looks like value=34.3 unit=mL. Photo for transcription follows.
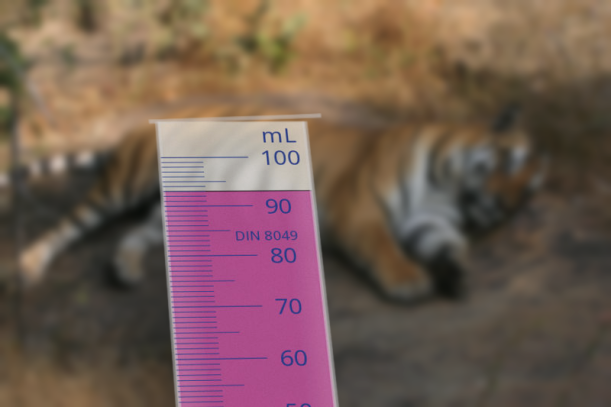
value=93 unit=mL
